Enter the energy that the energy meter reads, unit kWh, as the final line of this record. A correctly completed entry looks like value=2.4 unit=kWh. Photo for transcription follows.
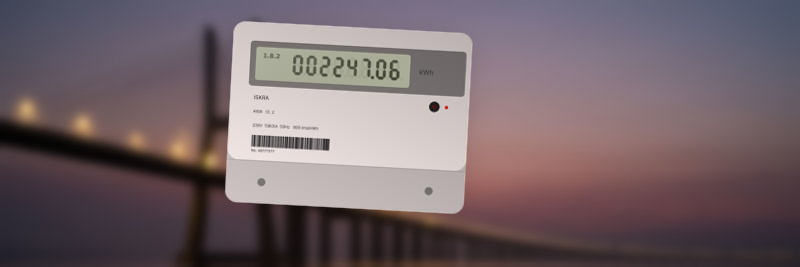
value=2247.06 unit=kWh
